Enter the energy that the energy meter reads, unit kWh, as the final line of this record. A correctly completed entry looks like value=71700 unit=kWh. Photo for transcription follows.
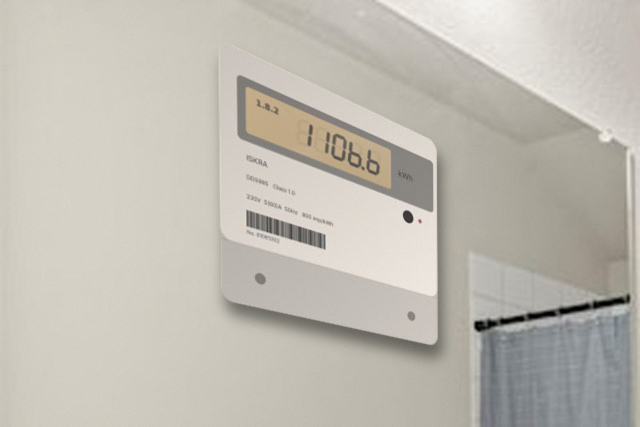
value=1106.6 unit=kWh
